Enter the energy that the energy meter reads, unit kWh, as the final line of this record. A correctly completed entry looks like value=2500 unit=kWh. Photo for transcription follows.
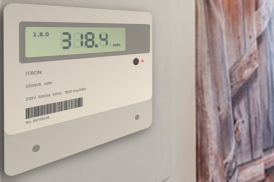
value=318.4 unit=kWh
